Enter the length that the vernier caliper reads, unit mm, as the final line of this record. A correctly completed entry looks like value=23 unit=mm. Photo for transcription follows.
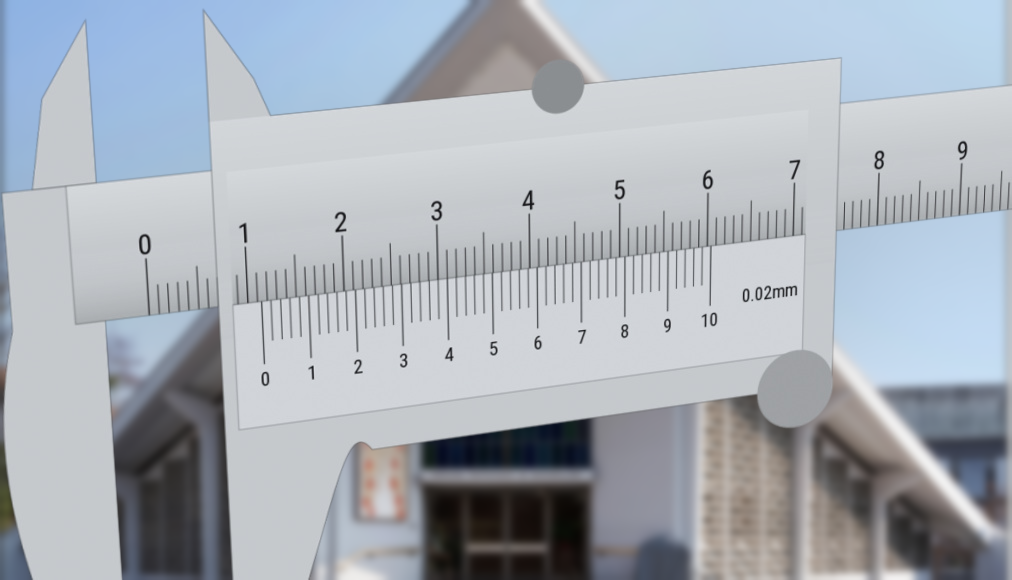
value=11.4 unit=mm
